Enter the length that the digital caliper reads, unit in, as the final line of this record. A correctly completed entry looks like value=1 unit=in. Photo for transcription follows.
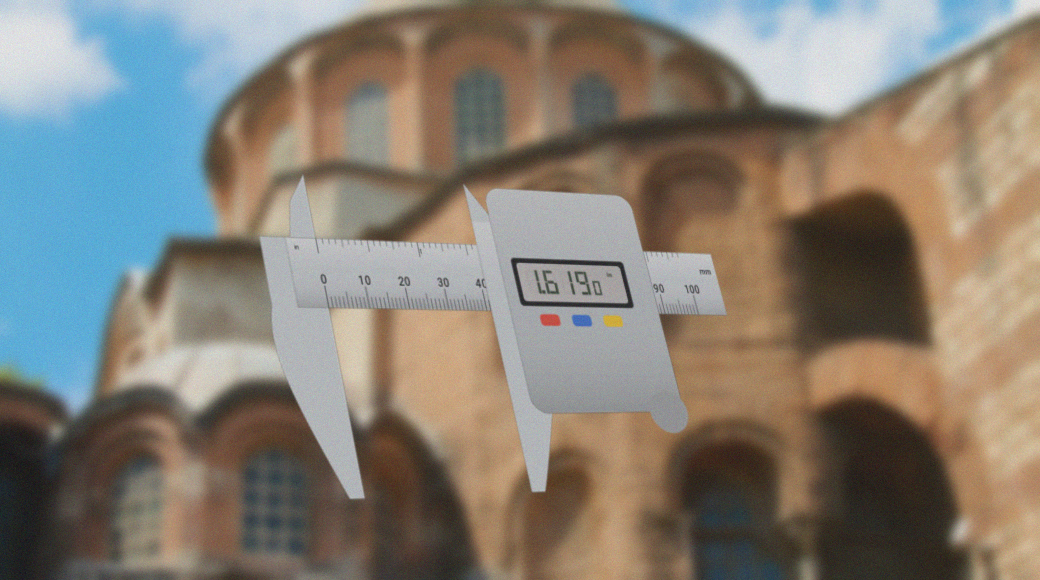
value=1.6190 unit=in
